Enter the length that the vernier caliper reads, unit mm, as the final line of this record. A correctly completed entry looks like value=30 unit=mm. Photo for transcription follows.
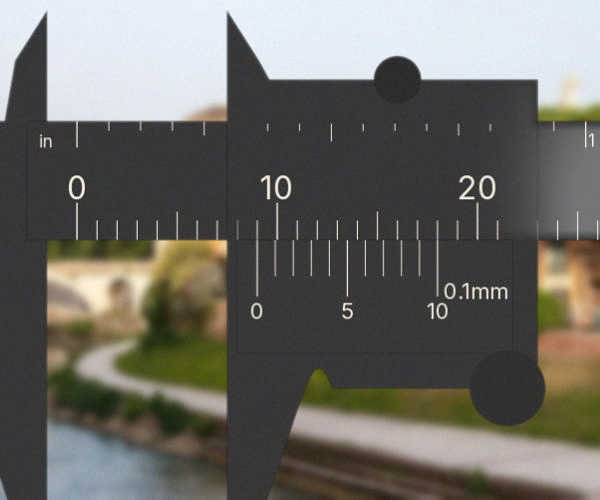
value=9.0 unit=mm
